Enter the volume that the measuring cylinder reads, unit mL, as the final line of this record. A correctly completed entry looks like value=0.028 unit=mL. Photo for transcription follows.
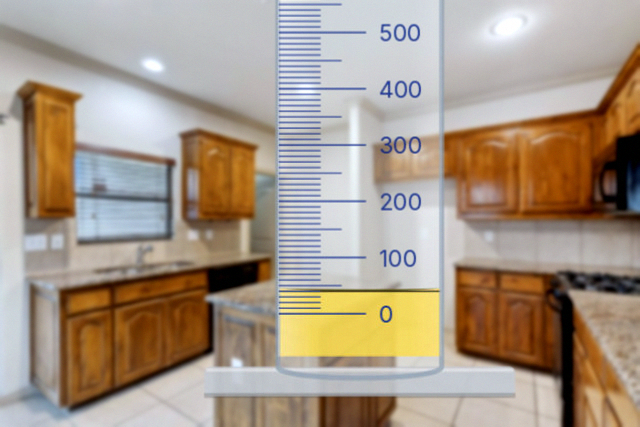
value=40 unit=mL
